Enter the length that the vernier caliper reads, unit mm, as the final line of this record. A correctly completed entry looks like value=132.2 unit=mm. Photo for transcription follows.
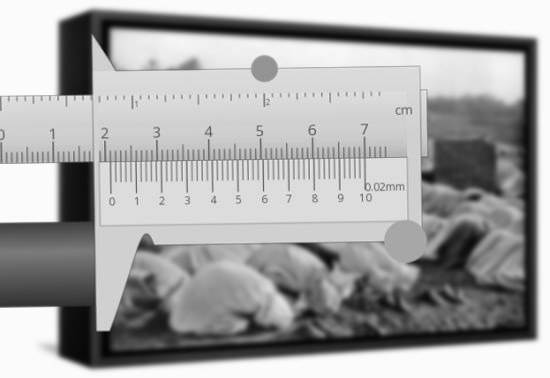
value=21.0 unit=mm
